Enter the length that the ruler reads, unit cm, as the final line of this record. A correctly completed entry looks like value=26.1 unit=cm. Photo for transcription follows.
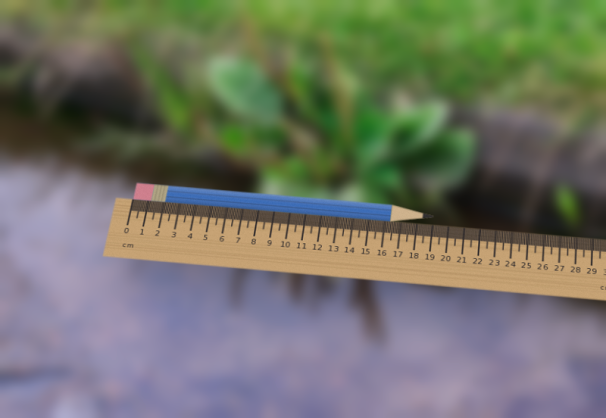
value=19 unit=cm
